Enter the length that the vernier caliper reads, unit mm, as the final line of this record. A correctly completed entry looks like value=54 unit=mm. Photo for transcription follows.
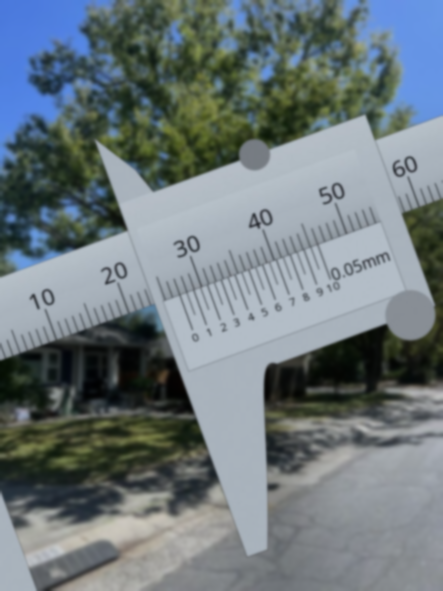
value=27.0 unit=mm
